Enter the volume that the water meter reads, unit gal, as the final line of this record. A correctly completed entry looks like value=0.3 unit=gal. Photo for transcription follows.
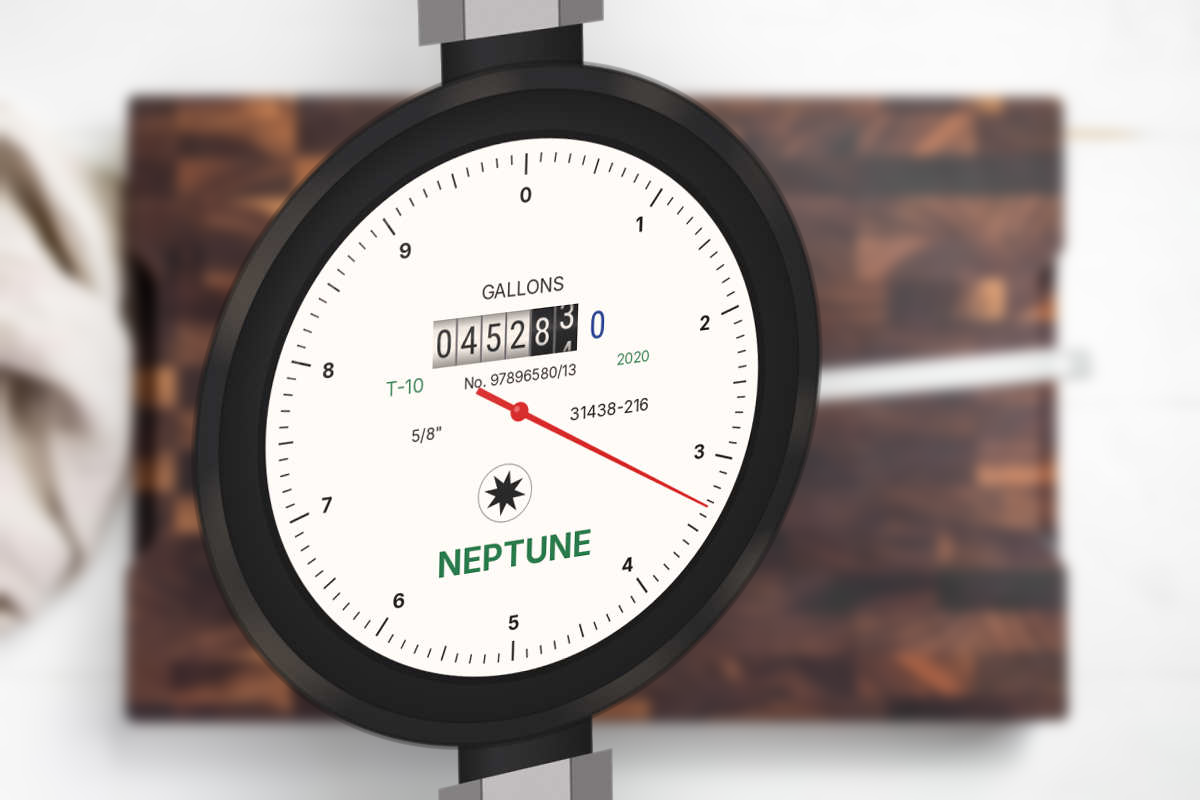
value=452833.3 unit=gal
